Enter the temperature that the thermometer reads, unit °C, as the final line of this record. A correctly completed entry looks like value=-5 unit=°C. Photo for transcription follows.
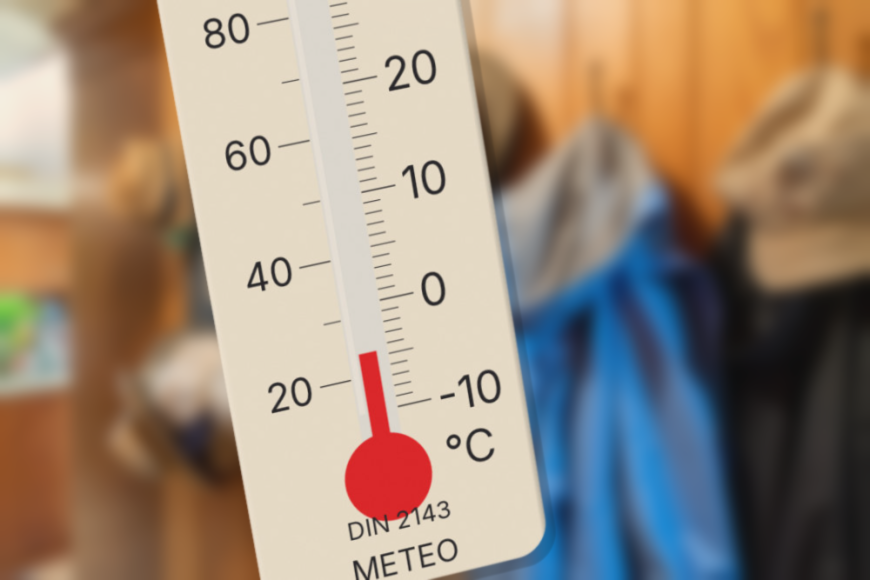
value=-4.5 unit=°C
